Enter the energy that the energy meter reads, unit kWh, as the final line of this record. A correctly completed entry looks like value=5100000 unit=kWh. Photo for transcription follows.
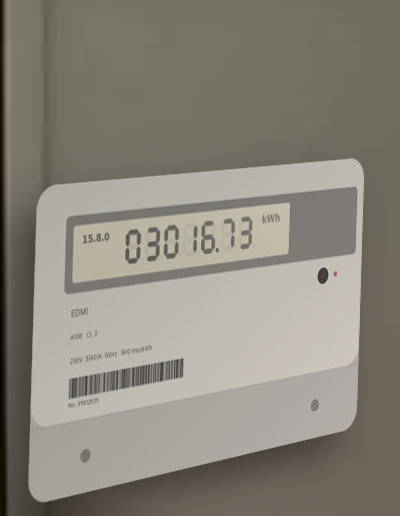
value=3016.73 unit=kWh
